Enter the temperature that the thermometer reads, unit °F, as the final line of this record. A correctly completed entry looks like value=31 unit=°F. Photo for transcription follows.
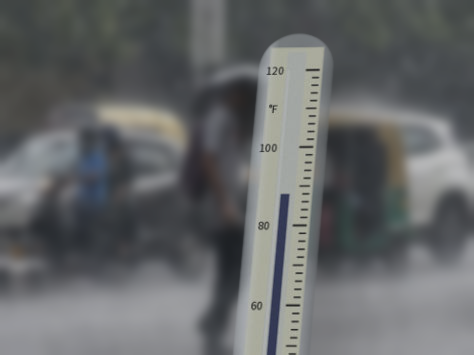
value=88 unit=°F
